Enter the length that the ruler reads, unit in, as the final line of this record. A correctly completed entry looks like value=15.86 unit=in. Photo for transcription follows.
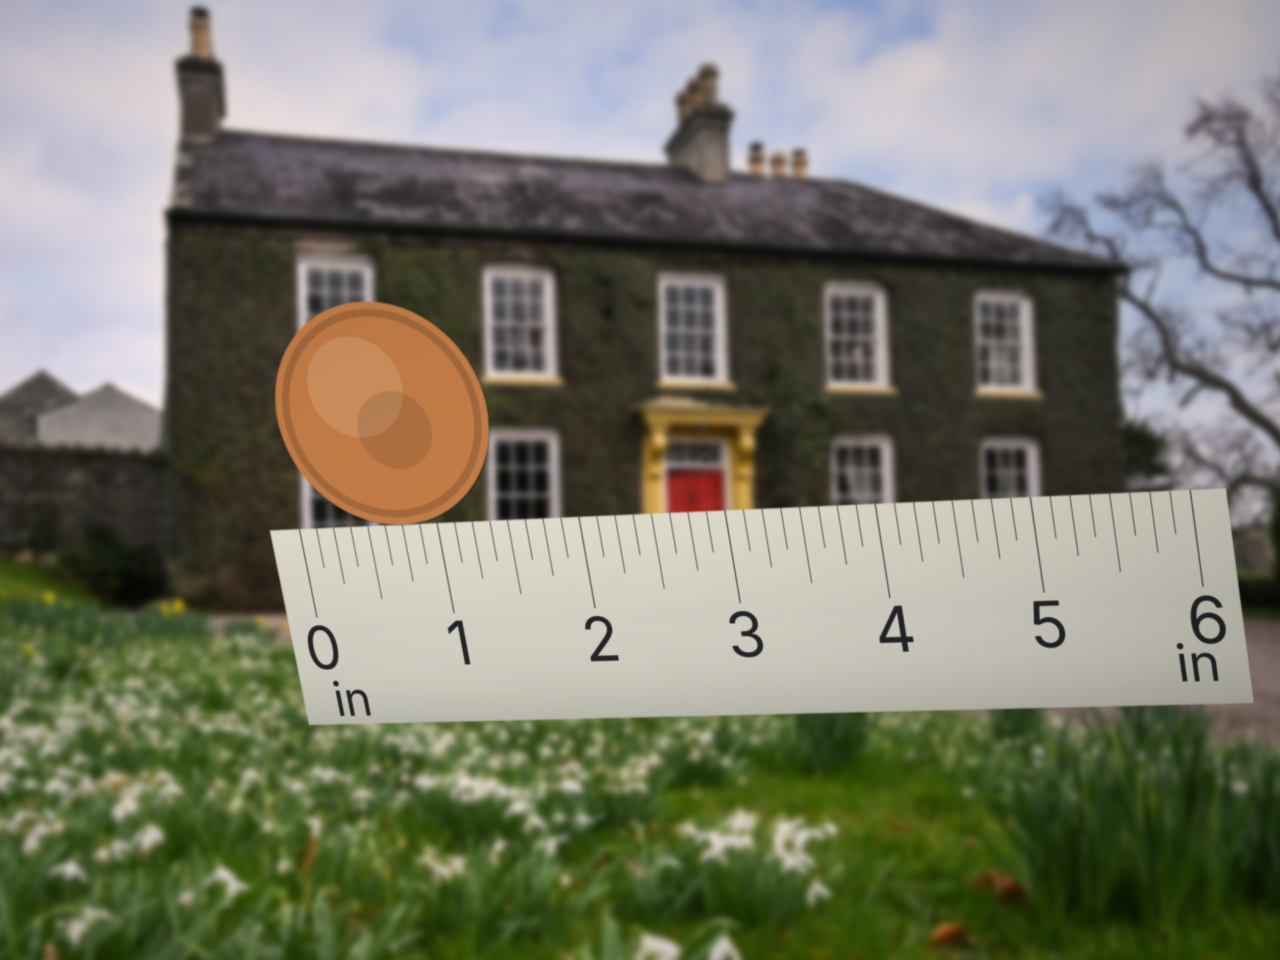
value=1.5 unit=in
